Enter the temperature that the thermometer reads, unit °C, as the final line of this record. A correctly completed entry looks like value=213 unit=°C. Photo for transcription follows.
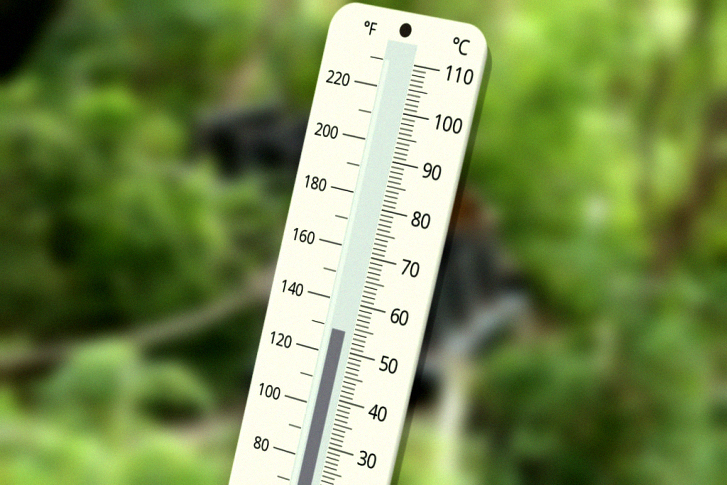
value=54 unit=°C
